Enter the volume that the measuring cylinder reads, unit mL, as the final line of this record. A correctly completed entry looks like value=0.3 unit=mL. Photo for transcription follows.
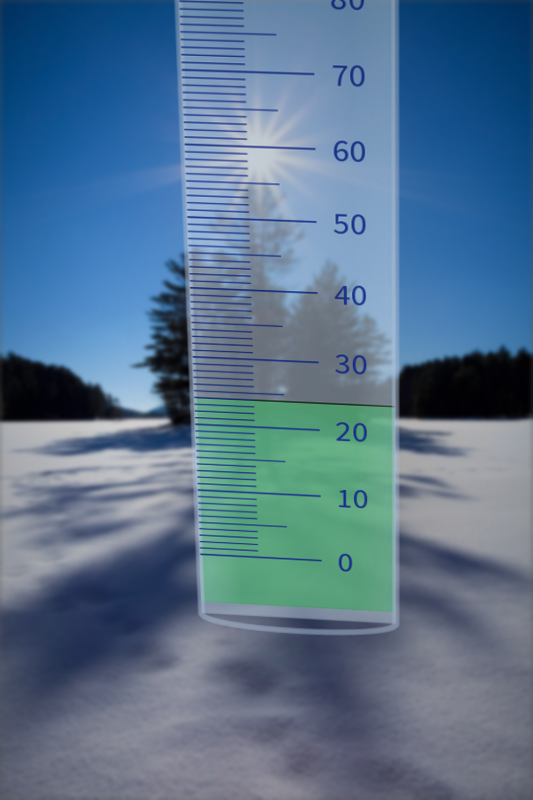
value=24 unit=mL
